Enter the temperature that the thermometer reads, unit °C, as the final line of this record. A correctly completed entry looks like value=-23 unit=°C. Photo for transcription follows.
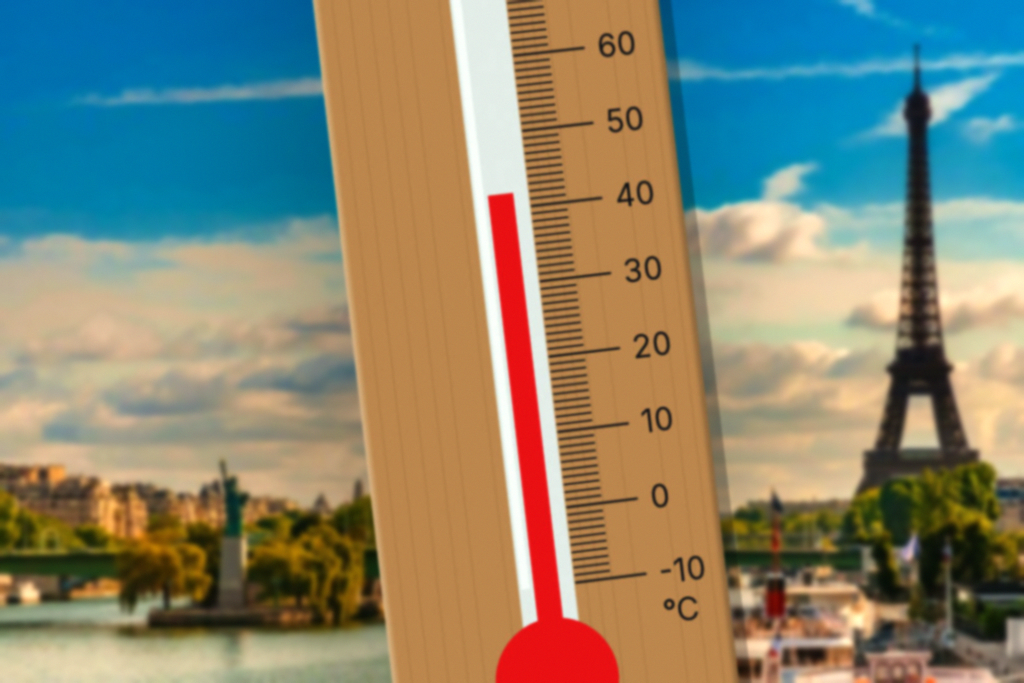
value=42 unit=°C
